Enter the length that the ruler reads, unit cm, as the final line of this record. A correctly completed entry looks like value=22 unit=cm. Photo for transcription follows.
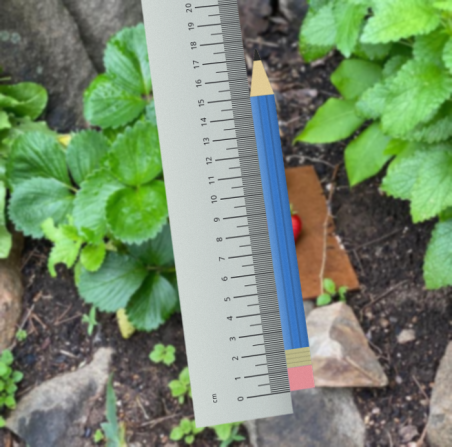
value=17.5 unit=cm
